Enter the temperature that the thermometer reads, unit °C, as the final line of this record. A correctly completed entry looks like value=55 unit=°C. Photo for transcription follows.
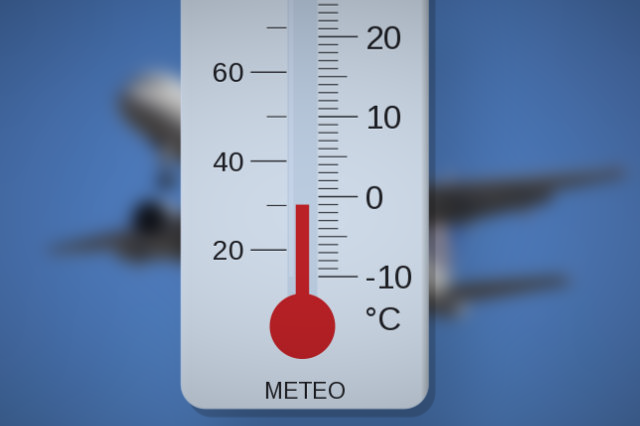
value=-1 unit=°C
